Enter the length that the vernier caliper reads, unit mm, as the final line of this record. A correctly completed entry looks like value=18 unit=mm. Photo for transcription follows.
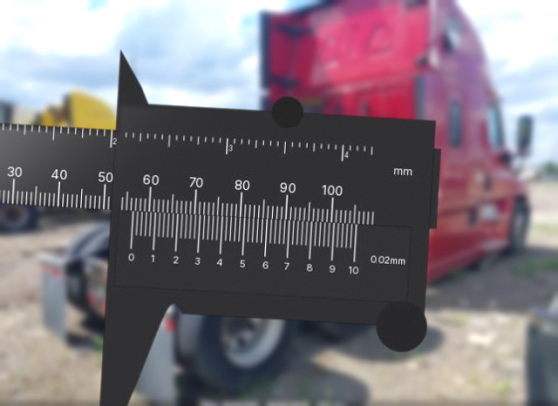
value=56.5 unit=mm
